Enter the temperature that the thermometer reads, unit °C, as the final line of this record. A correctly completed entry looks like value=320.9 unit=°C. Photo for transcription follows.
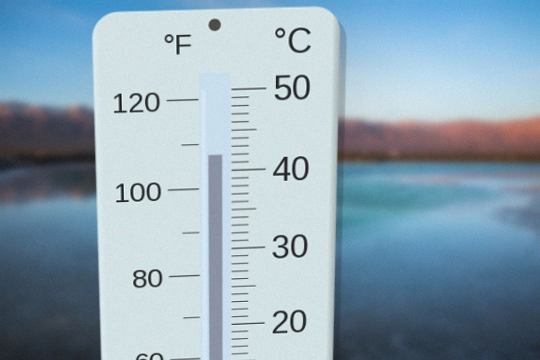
value=42 unit=°C
